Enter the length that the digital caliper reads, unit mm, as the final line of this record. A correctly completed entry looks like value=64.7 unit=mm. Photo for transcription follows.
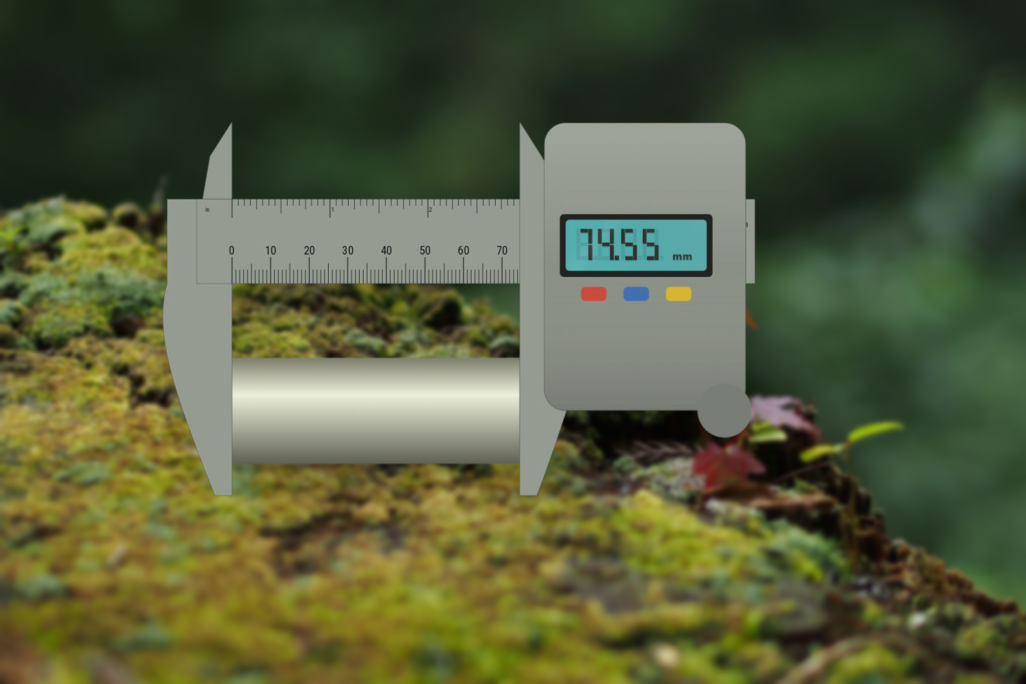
value=74.55 unit=mm
